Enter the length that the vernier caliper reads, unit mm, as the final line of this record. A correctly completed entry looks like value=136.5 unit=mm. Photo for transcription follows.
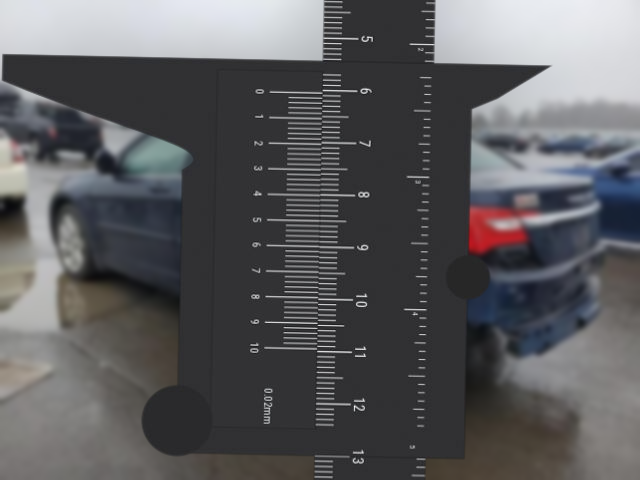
value=60.5 unit=mm
